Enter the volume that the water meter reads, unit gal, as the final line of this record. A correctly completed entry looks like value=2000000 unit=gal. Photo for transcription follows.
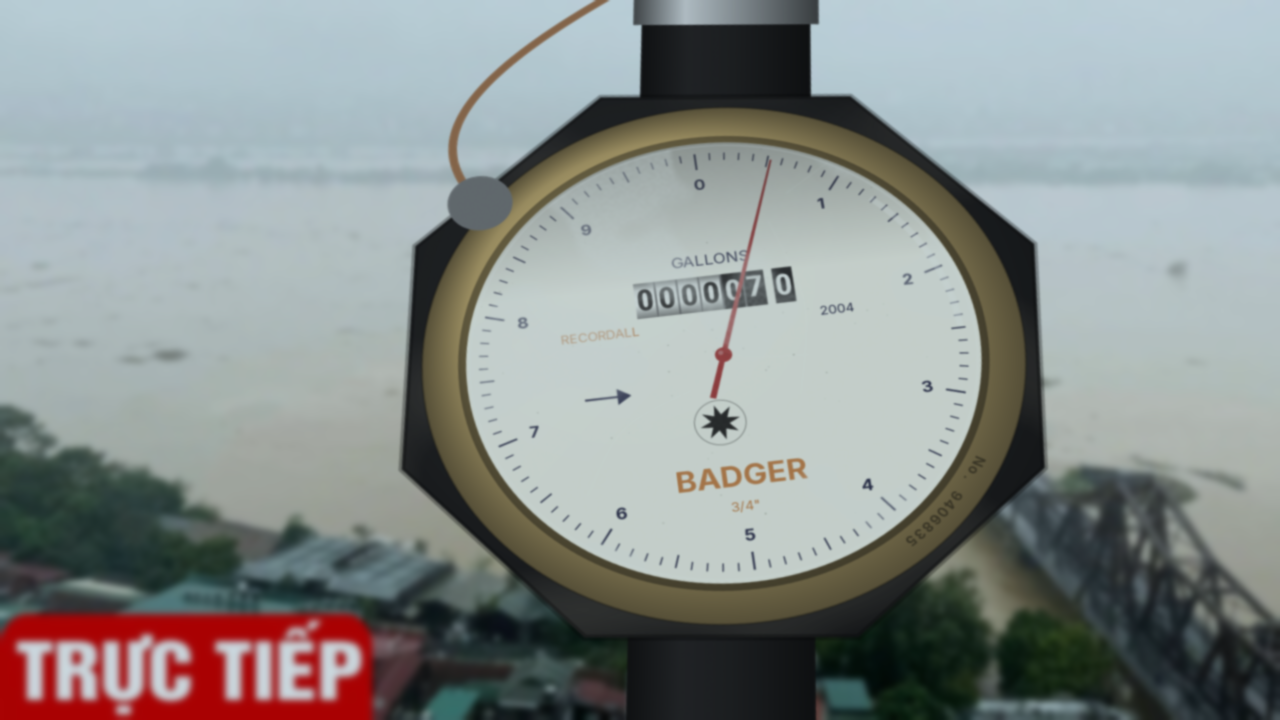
value=70.5 unit=gal
